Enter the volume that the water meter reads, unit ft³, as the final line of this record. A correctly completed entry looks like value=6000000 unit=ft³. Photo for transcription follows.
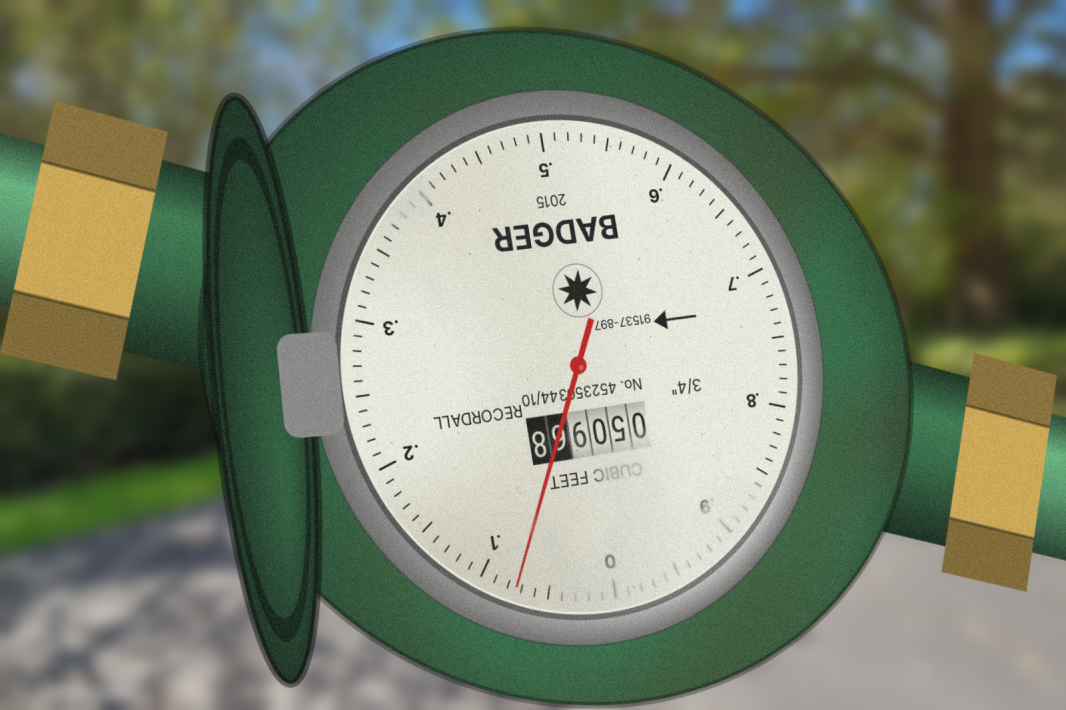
value=50968.07 unit=ft³
